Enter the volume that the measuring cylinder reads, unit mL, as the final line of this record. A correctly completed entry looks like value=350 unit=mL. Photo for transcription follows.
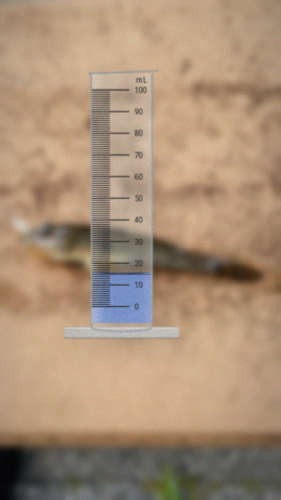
value=15 unit=mL
